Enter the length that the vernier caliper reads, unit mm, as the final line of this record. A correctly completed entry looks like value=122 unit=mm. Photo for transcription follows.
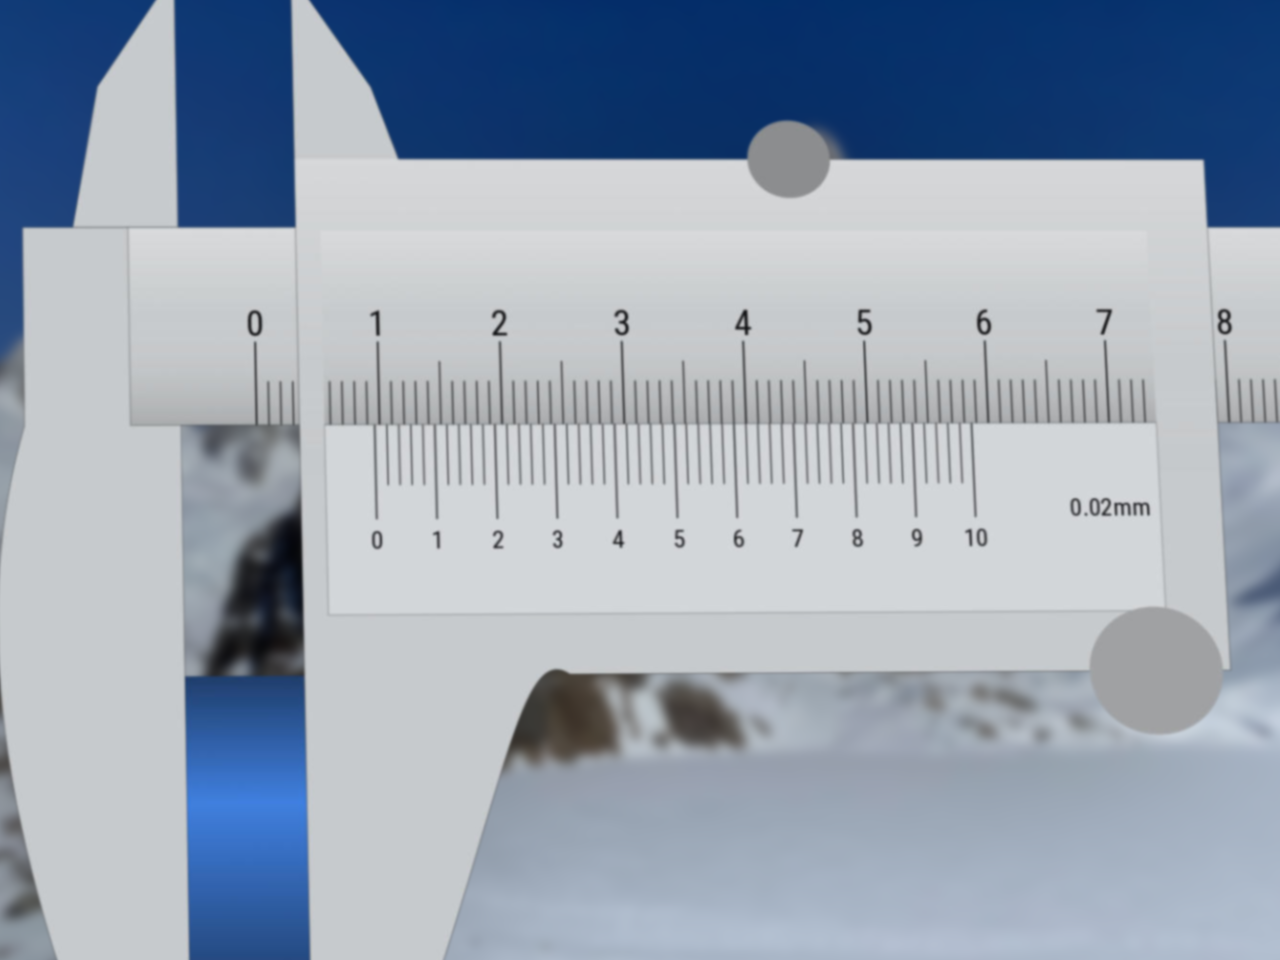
value=9.6 unit=mm
